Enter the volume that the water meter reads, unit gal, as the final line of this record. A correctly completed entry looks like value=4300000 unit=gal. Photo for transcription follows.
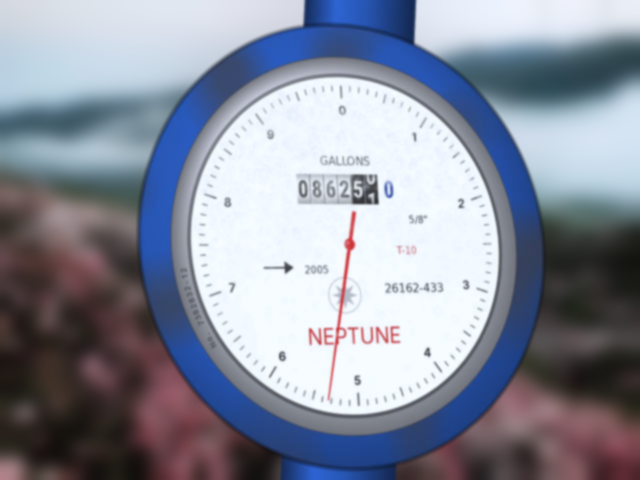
value=862505.3 unit=gal
